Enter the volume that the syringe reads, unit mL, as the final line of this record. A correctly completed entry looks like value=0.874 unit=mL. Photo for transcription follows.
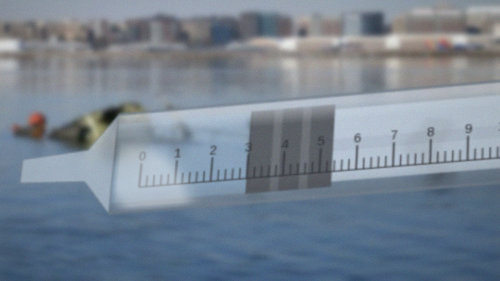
value=3 unit=mL
